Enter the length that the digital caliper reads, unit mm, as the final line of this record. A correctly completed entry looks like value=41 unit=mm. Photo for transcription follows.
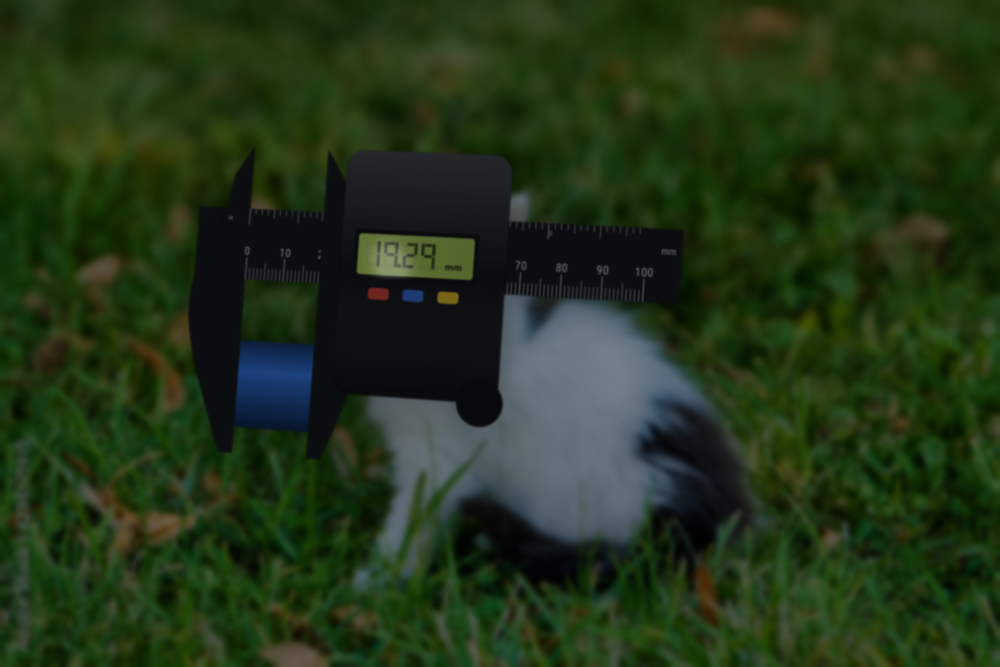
value=19.29 unit=mm
